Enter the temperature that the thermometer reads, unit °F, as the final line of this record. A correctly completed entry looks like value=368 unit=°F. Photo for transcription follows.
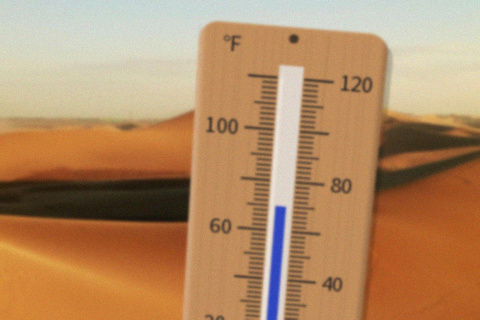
value=70 unit=°F
